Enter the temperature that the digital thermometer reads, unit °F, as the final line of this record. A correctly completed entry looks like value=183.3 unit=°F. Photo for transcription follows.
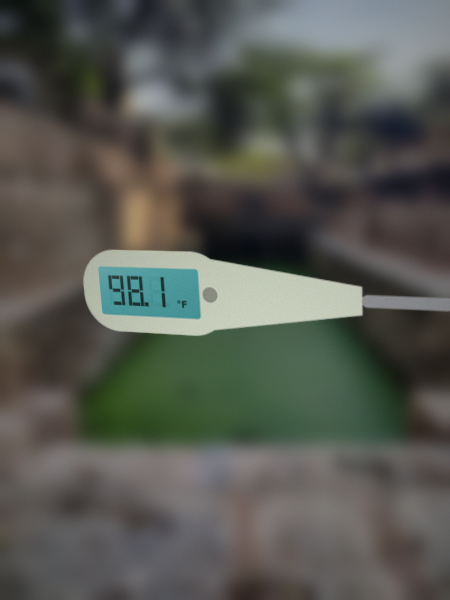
value=98.1 unit=°F
